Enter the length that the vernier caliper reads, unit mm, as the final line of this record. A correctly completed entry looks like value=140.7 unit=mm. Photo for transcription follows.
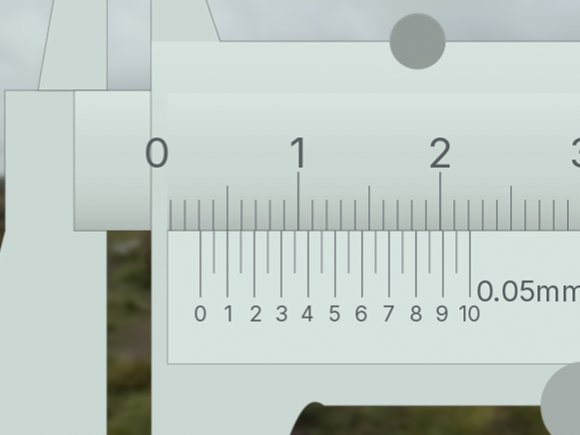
value=3.1 unit=mm
